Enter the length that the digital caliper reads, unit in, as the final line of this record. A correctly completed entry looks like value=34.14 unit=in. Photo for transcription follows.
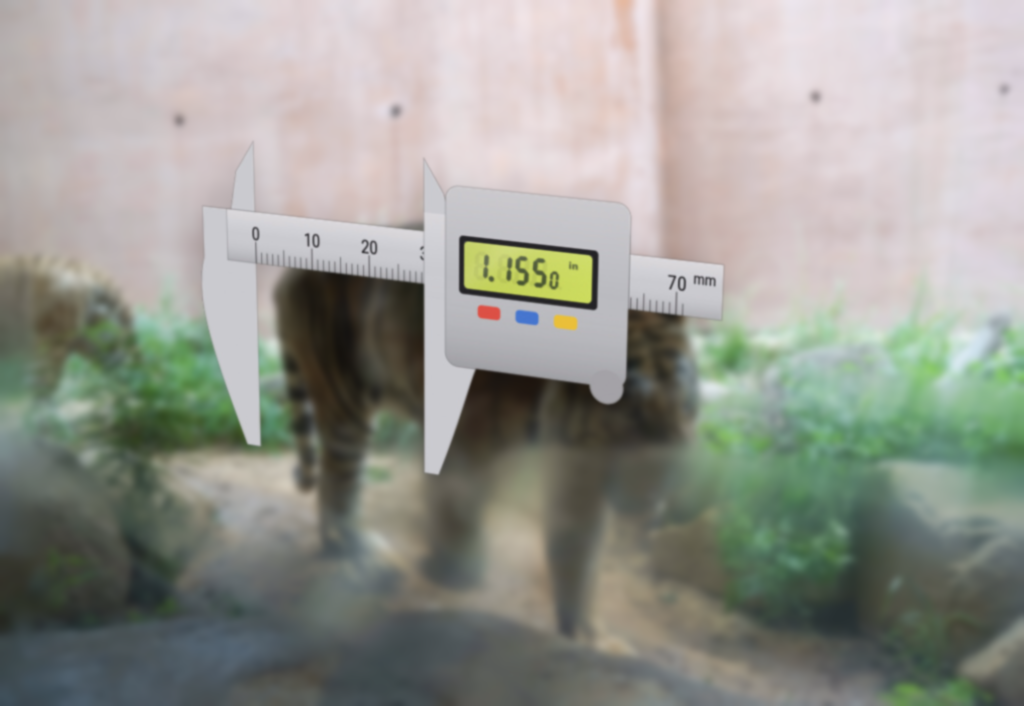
value=1.1550 unit=in
